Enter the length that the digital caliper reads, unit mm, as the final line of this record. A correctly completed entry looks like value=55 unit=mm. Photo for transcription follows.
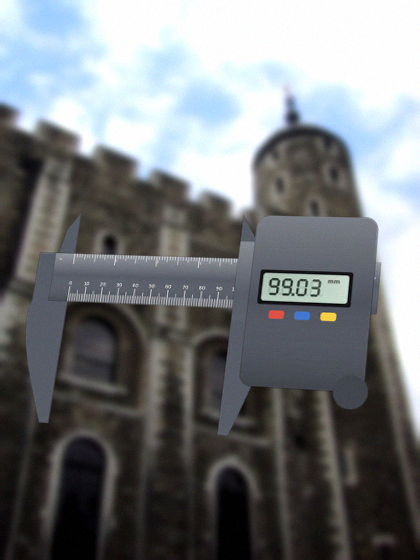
value=99.03 unit=mm
